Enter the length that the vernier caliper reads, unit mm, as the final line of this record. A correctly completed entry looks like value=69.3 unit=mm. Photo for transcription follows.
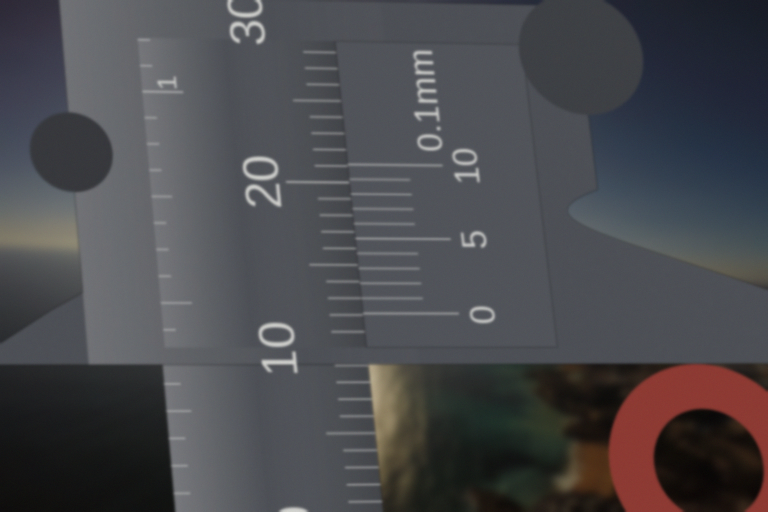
value=12.1 unit=mm
